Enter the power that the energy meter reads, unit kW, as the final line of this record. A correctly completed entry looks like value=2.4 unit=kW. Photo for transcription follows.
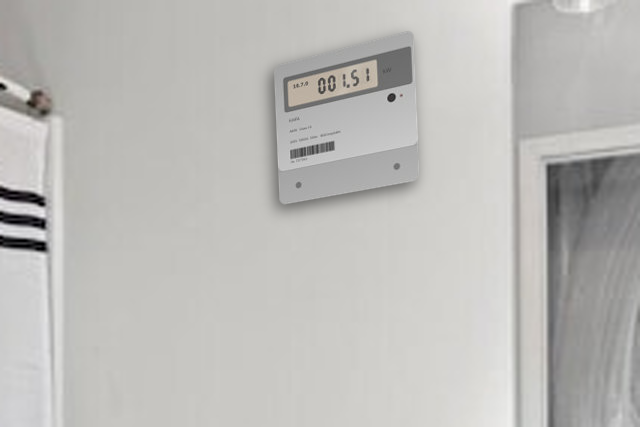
value=1.51 unit=kW
